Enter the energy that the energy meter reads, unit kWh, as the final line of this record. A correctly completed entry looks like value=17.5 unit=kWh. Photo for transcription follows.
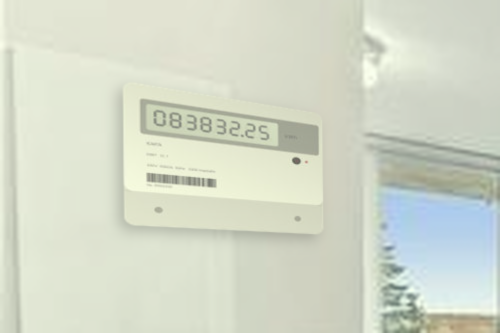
value=83832.25 unit=kWh
